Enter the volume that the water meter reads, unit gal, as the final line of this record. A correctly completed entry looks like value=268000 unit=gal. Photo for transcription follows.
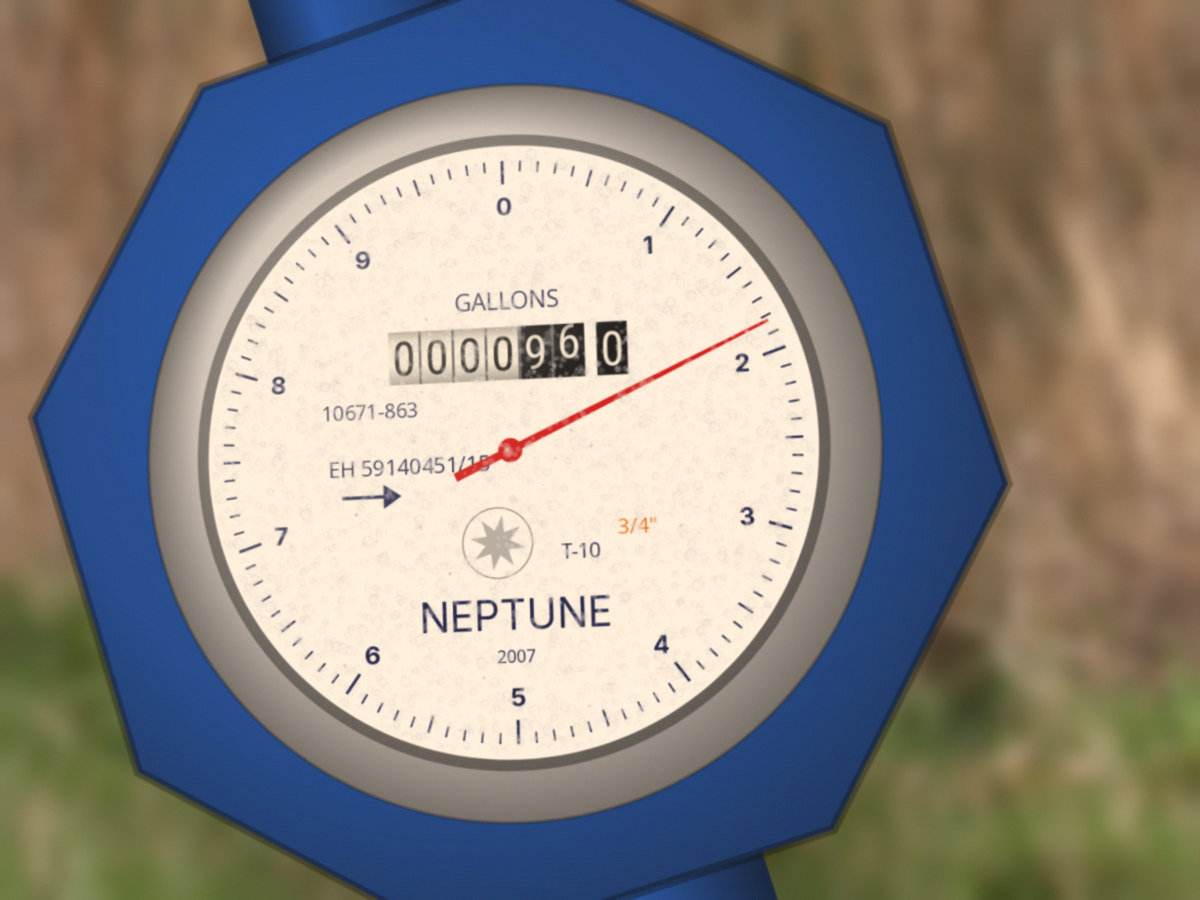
value=961.8 unit=gal
